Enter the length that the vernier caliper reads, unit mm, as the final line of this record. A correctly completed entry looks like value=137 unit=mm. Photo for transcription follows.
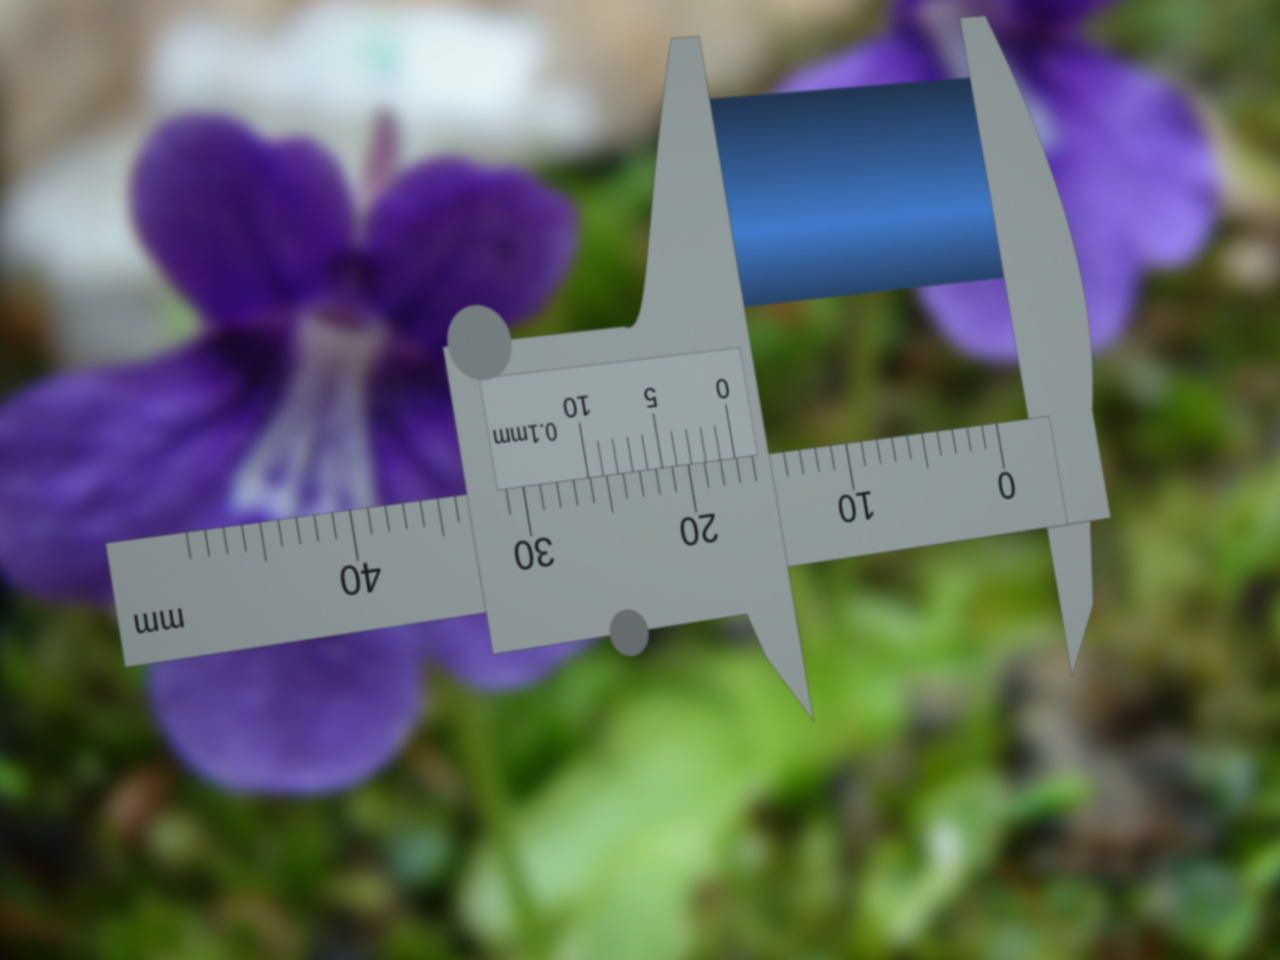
value=17.1 unit=mm
